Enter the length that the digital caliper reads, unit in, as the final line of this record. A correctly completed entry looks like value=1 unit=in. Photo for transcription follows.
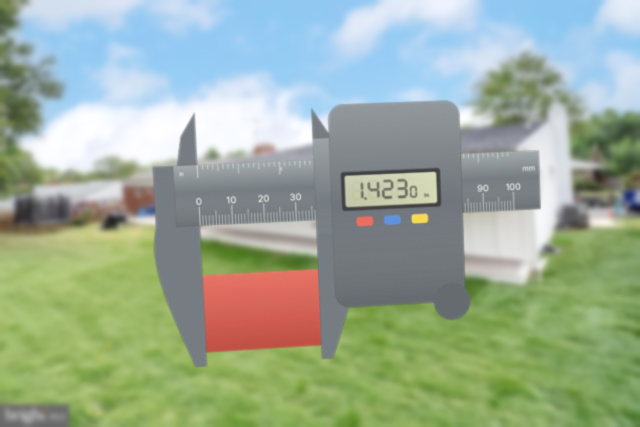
value=1.4230 unit=in
